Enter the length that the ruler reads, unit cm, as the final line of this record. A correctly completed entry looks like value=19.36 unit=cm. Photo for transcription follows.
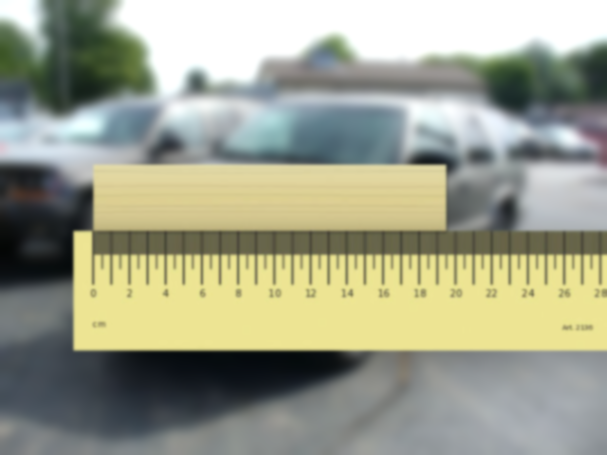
value=19.5 unit=cm
